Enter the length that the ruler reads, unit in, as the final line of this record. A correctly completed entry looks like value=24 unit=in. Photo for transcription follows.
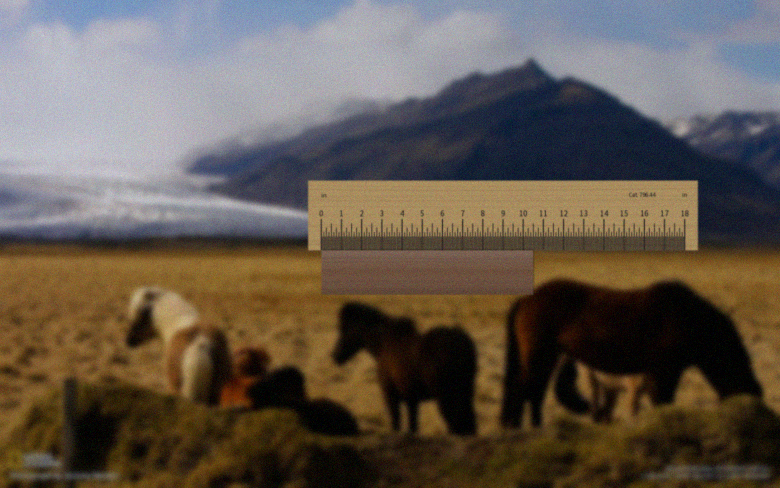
value=10.5 unit=in
